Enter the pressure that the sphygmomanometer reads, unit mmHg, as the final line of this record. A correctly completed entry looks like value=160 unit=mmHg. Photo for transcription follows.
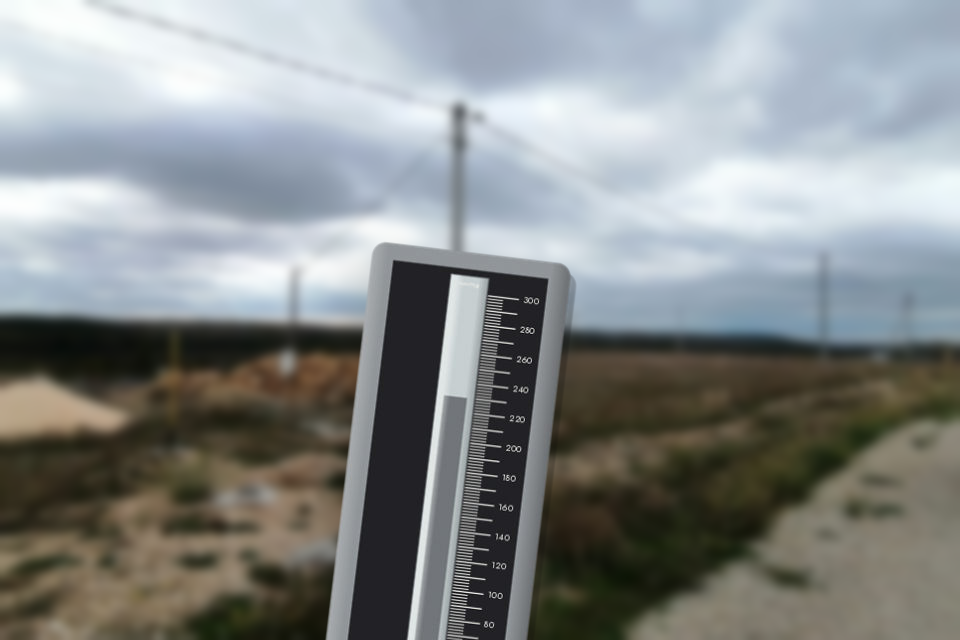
value=230 unit=mmHg
